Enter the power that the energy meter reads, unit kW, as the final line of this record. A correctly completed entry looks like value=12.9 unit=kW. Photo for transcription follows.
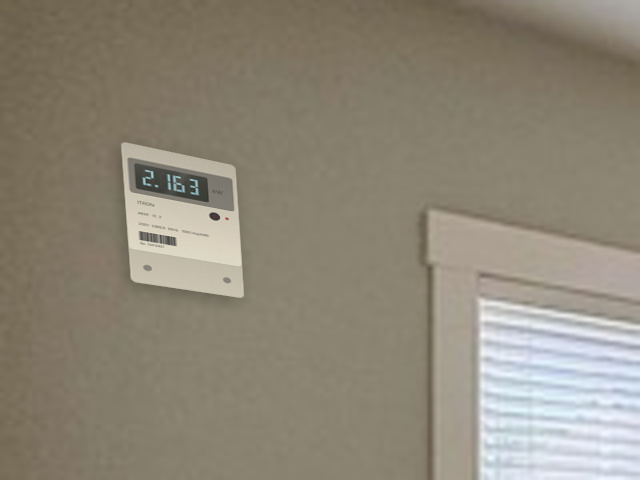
value=2.163 unit=kW
